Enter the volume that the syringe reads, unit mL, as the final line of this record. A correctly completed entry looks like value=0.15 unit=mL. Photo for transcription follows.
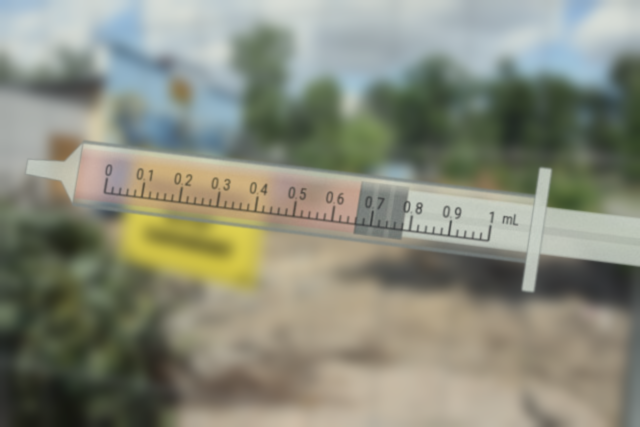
value=0.66 unit=mL
